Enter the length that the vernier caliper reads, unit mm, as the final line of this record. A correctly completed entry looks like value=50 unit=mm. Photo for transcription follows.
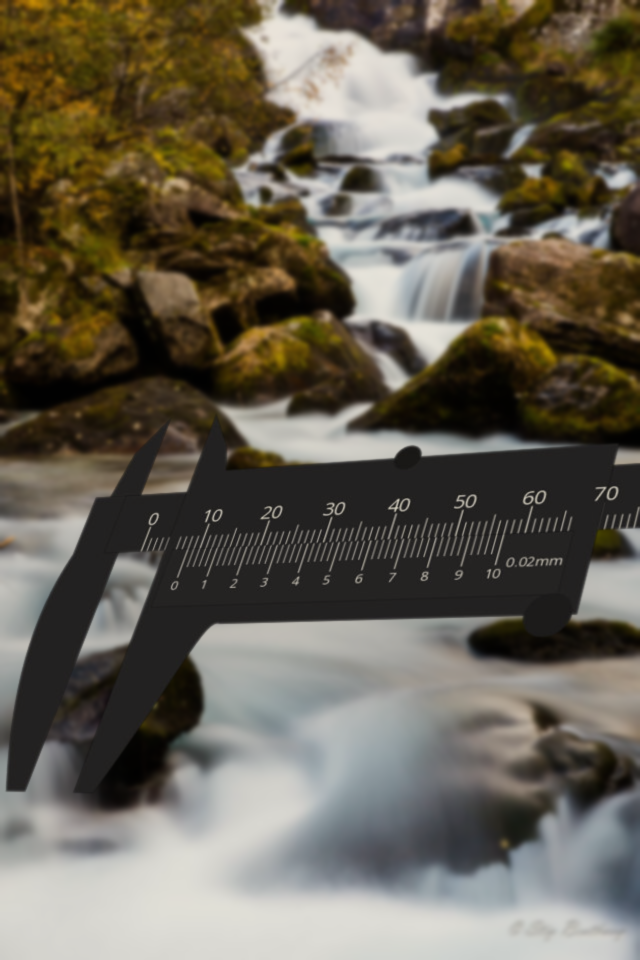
value=8.0 unit=mm
